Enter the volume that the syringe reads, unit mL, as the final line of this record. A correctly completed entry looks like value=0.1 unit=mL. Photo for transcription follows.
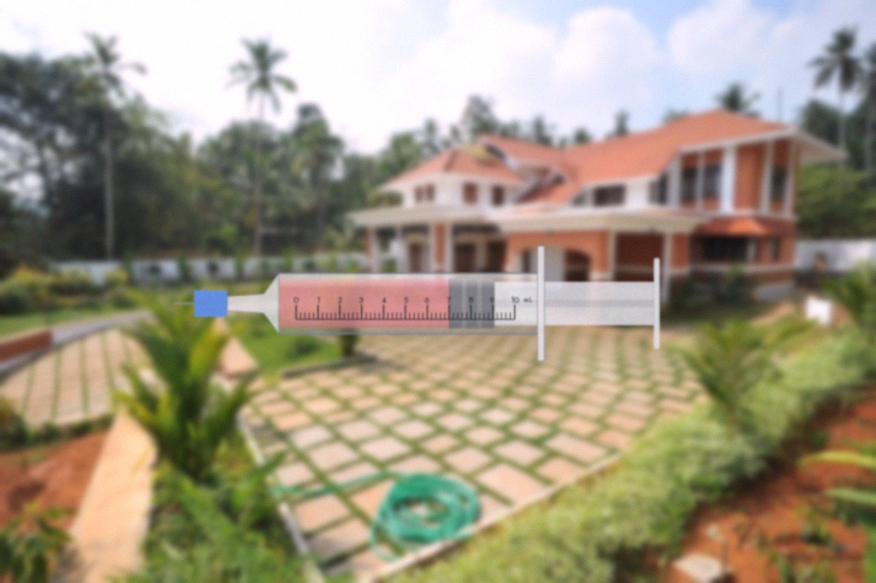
value=7 unit=mL
